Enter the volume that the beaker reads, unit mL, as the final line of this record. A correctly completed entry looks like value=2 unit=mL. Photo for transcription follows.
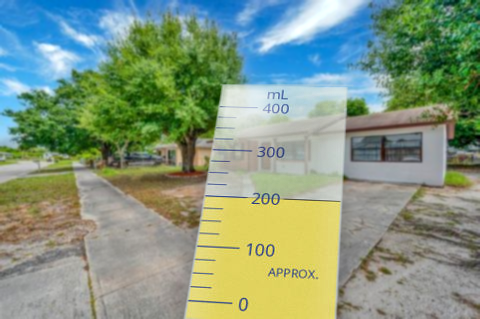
value=200 unit=mL
